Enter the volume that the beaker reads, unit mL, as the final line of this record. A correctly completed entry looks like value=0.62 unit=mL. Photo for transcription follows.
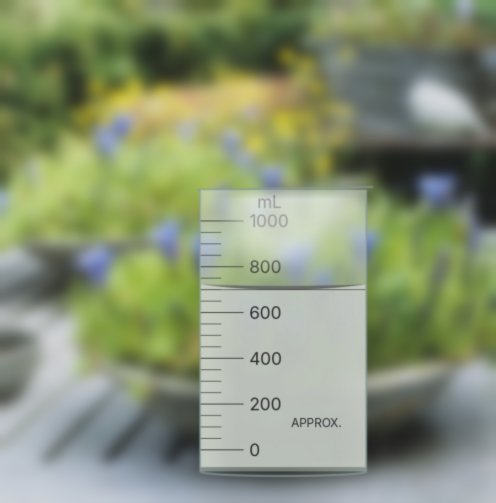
value=700 unit=mL
